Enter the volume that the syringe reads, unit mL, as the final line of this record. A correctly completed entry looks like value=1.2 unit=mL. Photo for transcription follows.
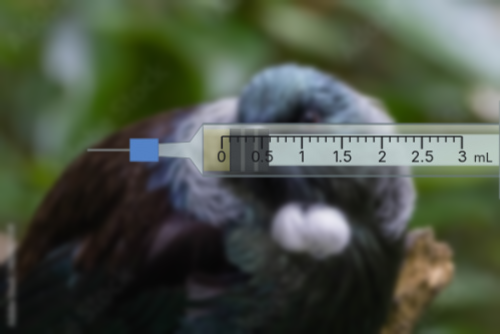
value=0.1 unit=mL
